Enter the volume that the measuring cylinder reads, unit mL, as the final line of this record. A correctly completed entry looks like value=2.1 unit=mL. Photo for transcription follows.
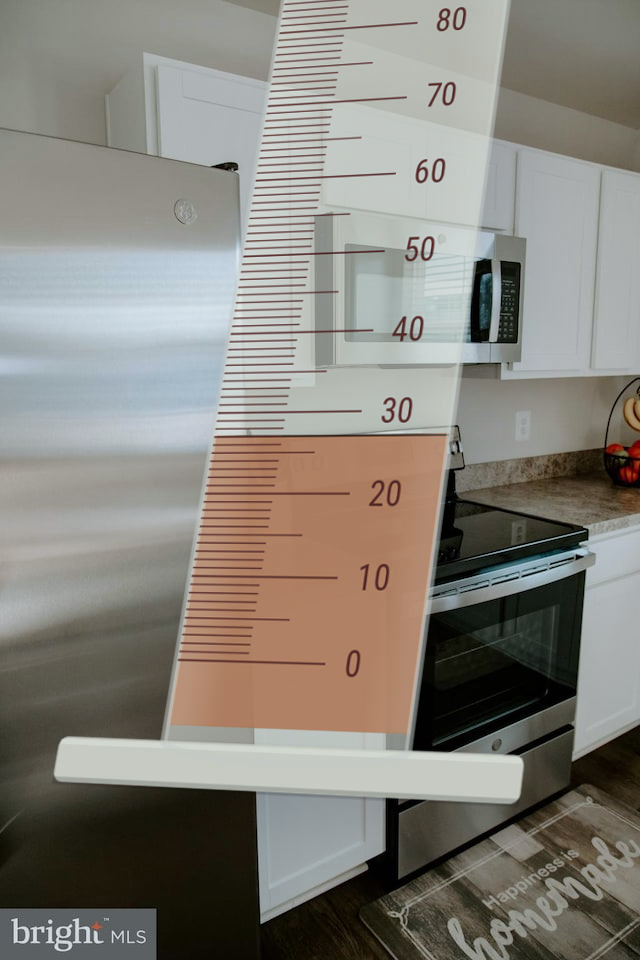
value=27 unit=mL
